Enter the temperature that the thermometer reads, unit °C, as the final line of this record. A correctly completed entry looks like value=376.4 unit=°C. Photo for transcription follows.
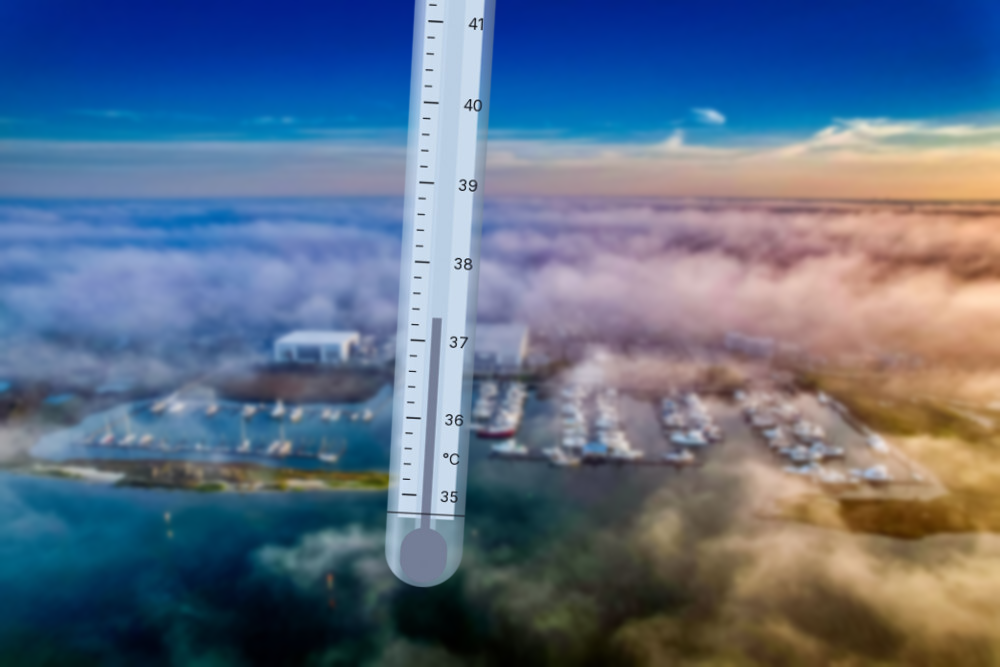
value=37.3 unit=°C
